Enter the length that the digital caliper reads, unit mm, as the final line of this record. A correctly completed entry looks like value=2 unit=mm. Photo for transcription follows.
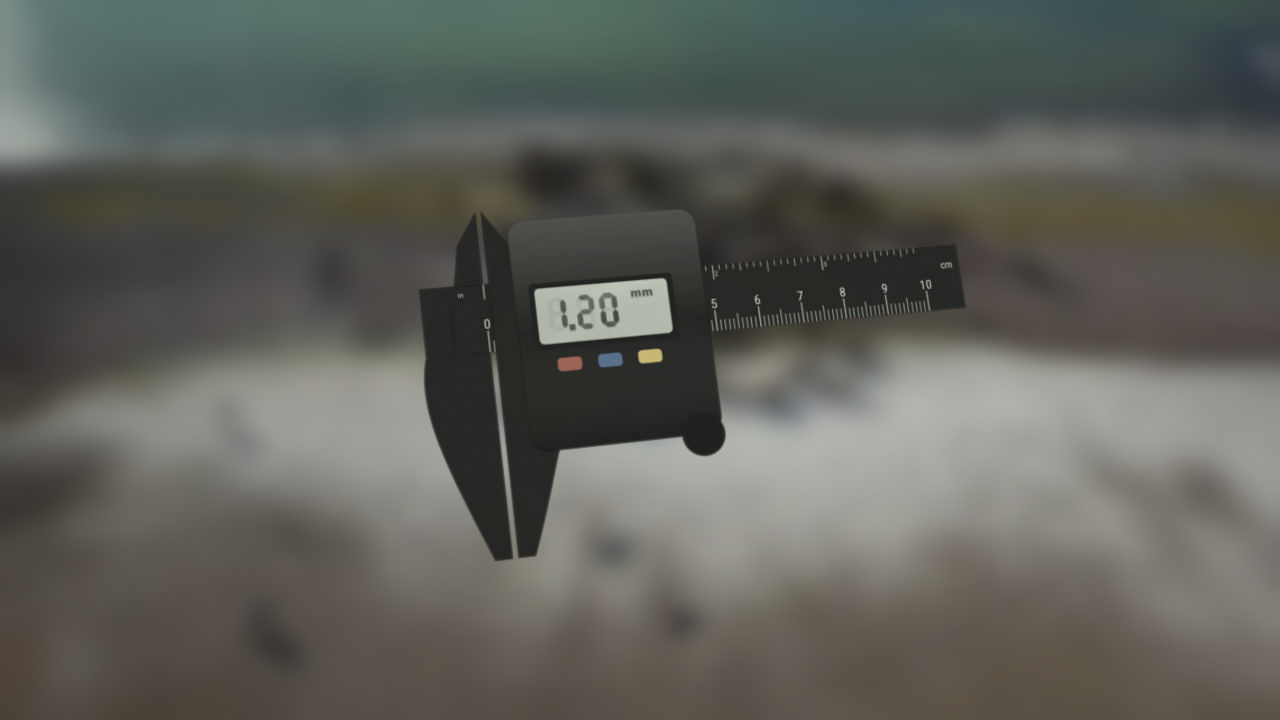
value=1.20 unit=mm
